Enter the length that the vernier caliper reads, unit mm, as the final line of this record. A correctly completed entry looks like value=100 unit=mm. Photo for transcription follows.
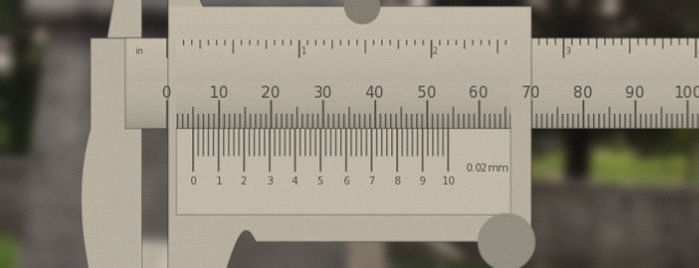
value=5.0 unit=mm
